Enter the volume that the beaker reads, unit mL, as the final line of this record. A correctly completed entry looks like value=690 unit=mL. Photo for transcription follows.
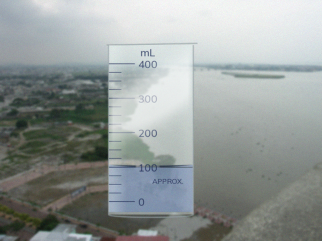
value=100 unit=mL
